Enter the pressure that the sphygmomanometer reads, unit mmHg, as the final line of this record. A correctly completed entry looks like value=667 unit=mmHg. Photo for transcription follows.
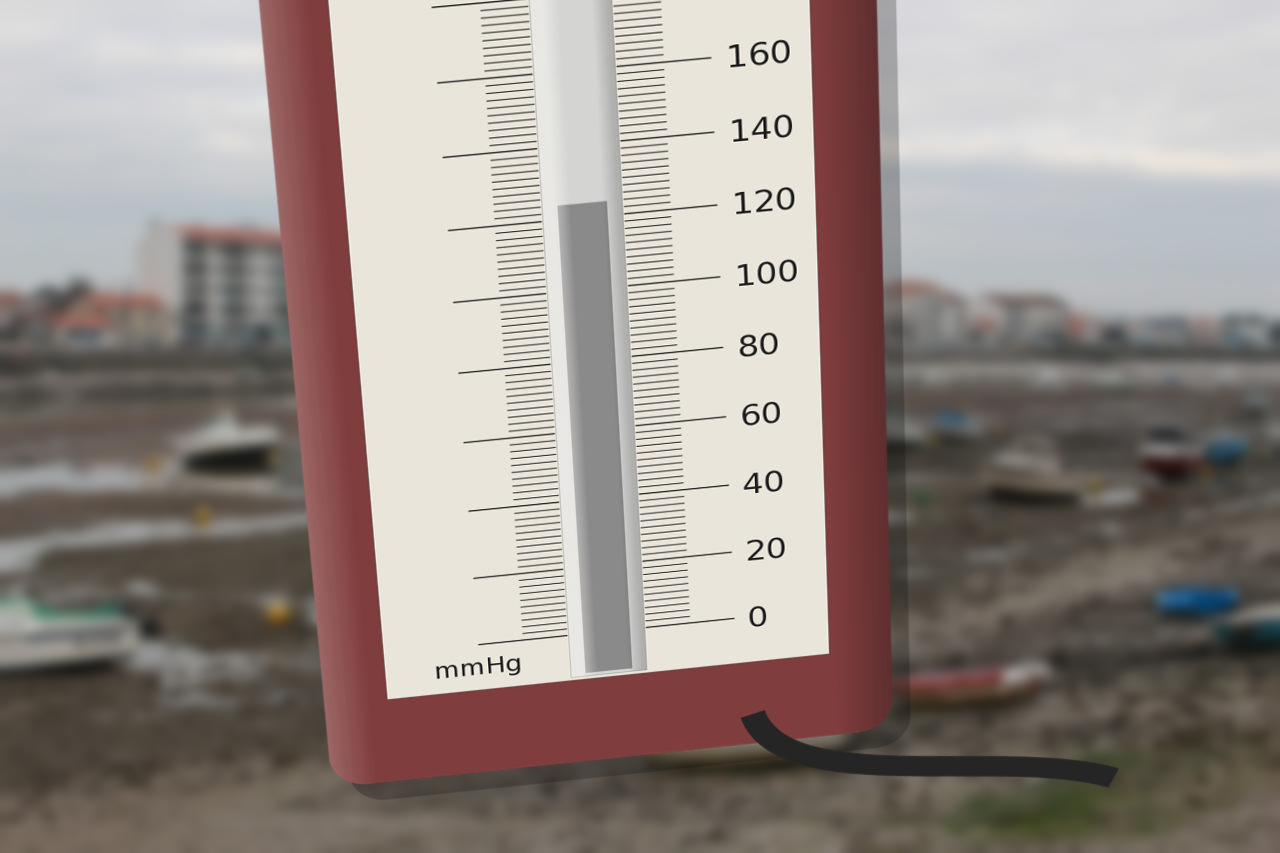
value=124 unit=mmHg
